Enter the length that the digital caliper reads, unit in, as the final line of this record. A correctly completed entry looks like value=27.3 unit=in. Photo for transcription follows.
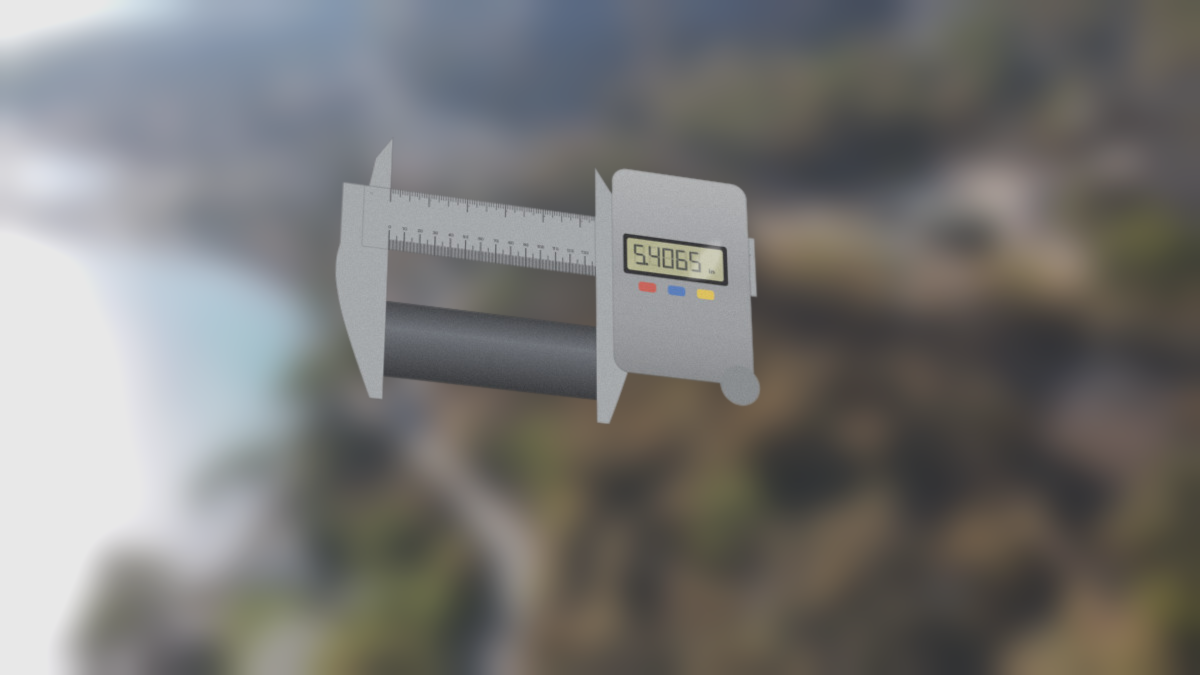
value=5.4065 unit=in
